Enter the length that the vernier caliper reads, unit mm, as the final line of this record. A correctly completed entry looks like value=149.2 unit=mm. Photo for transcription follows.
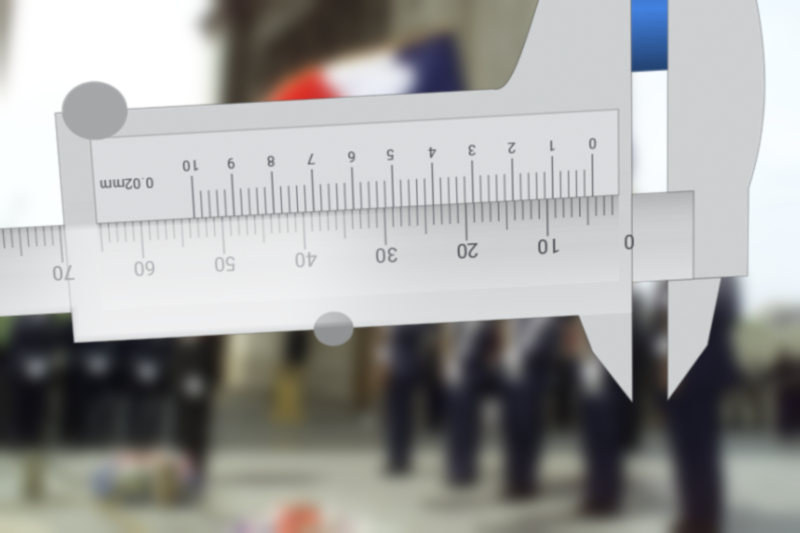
value=4.4 unit=mm
